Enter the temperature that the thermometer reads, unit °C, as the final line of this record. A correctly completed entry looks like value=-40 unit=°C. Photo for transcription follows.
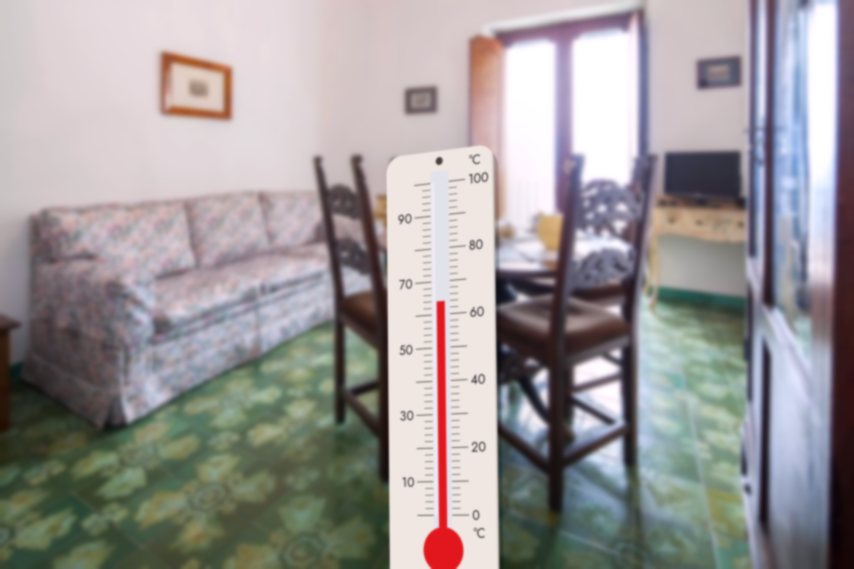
value=64 unit=°C
